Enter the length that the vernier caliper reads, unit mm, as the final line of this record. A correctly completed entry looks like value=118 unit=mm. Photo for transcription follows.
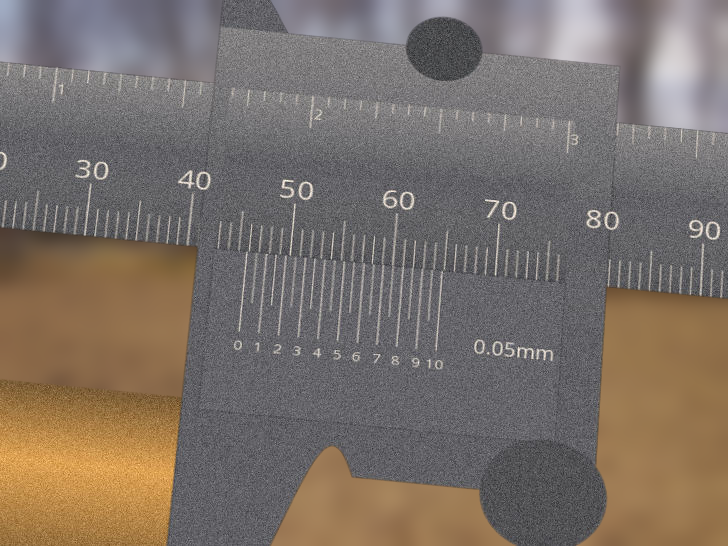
value=45.8 unit=mm
